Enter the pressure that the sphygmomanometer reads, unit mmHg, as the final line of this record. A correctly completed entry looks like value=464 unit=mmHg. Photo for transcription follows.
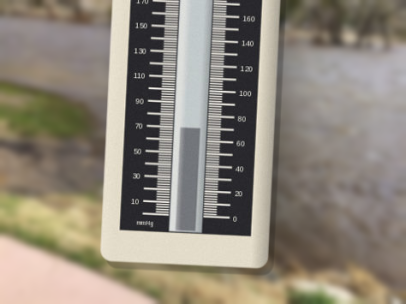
value=70 unit=mmHg
